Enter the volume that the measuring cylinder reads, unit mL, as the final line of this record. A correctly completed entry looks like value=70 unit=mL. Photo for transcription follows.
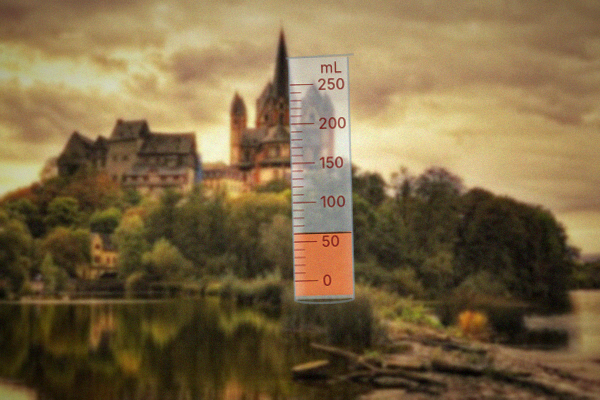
value=60 unit=mL
